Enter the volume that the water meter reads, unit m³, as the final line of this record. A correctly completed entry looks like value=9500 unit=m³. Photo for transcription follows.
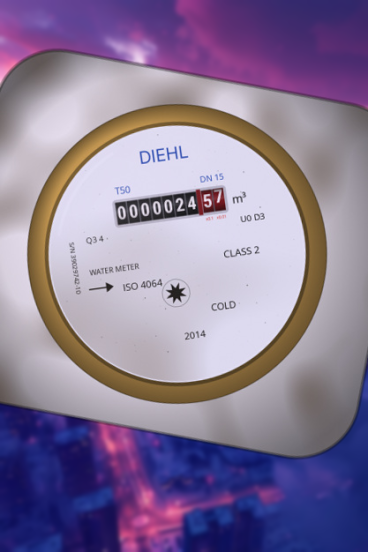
value=24.57 unit=m³
